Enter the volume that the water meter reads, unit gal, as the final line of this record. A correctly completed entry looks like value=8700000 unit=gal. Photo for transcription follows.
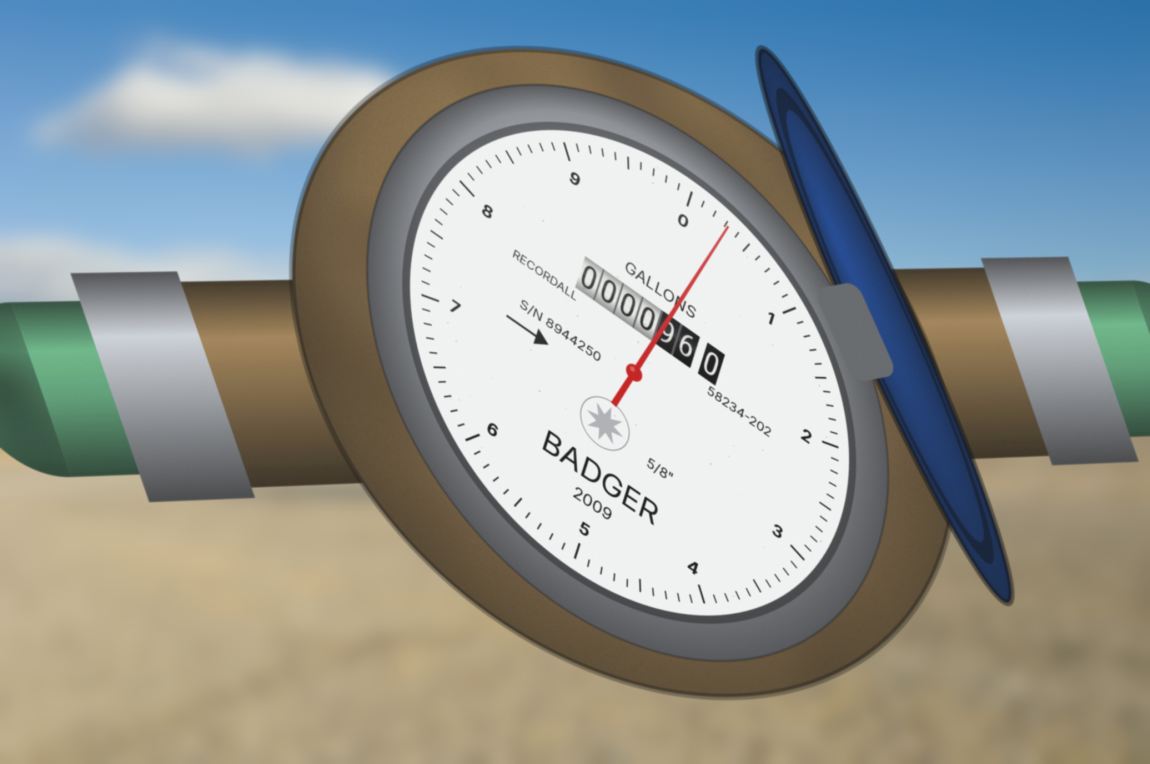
value=960.3 unit=gal
